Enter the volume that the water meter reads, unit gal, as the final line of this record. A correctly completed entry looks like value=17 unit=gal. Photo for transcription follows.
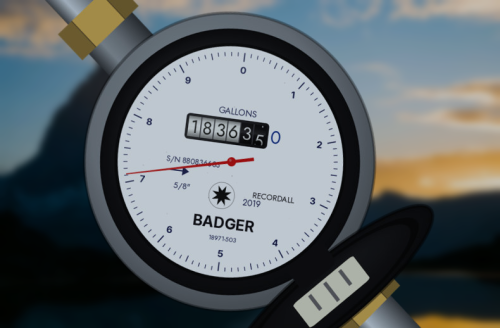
value=1836347.1 unit=gal
